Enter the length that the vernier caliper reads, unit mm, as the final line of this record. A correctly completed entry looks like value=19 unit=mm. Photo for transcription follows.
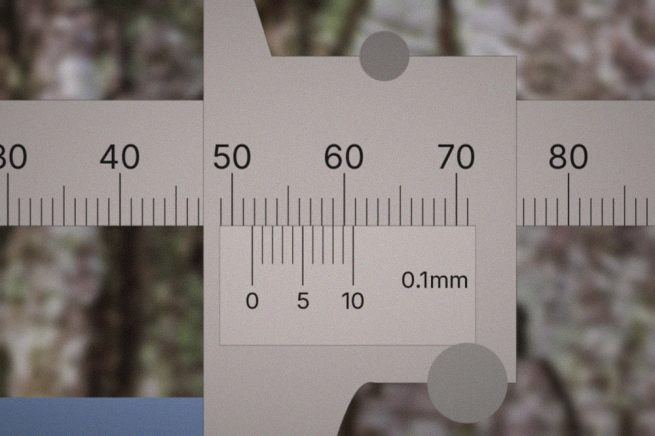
value=51.8 unit=mm
